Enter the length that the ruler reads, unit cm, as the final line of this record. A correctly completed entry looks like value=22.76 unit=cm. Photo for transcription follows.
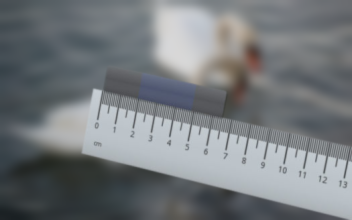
value=6.5 unit=cm
